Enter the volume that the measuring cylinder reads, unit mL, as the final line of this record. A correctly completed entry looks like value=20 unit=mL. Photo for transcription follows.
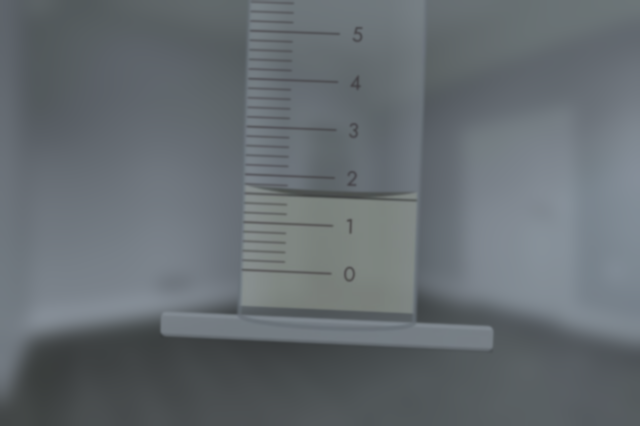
value=1.6 unit=mL
